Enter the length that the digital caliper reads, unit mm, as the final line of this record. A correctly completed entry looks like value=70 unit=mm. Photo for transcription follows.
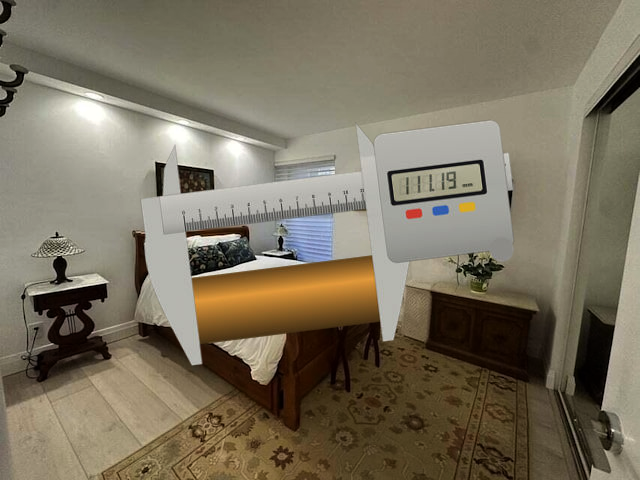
value=111.19 unit=mm
